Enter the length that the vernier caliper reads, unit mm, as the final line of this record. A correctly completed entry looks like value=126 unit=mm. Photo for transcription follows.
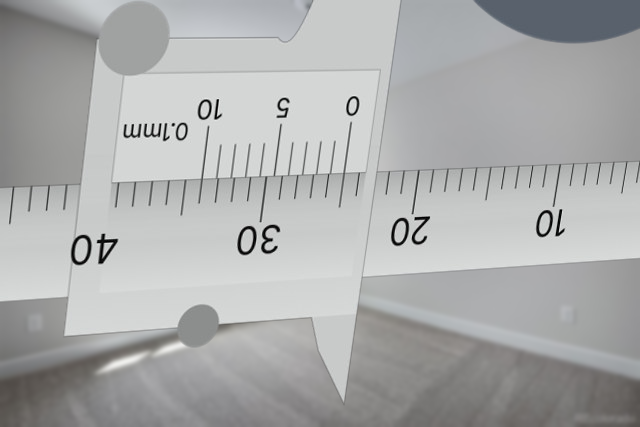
value=25.0 unit=mm
